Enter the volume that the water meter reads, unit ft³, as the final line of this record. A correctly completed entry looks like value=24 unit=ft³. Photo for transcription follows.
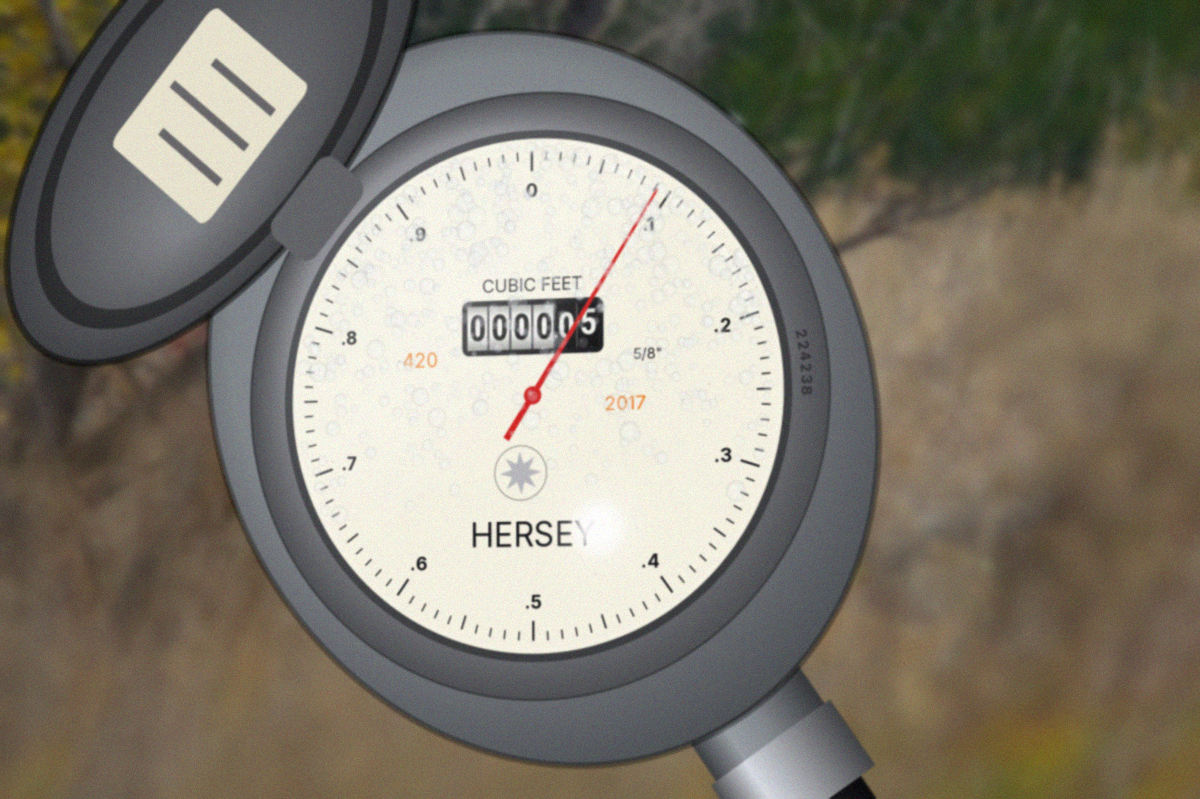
value=5.09 unit=ft³
